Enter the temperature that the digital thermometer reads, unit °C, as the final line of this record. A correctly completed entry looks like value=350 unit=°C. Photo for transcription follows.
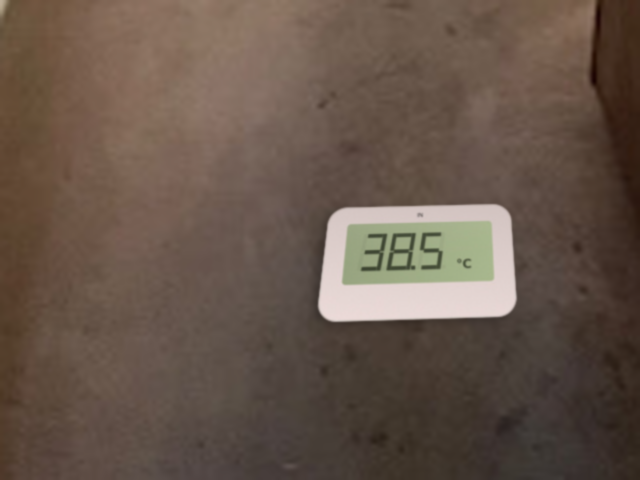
value=38.5 unit=°C
